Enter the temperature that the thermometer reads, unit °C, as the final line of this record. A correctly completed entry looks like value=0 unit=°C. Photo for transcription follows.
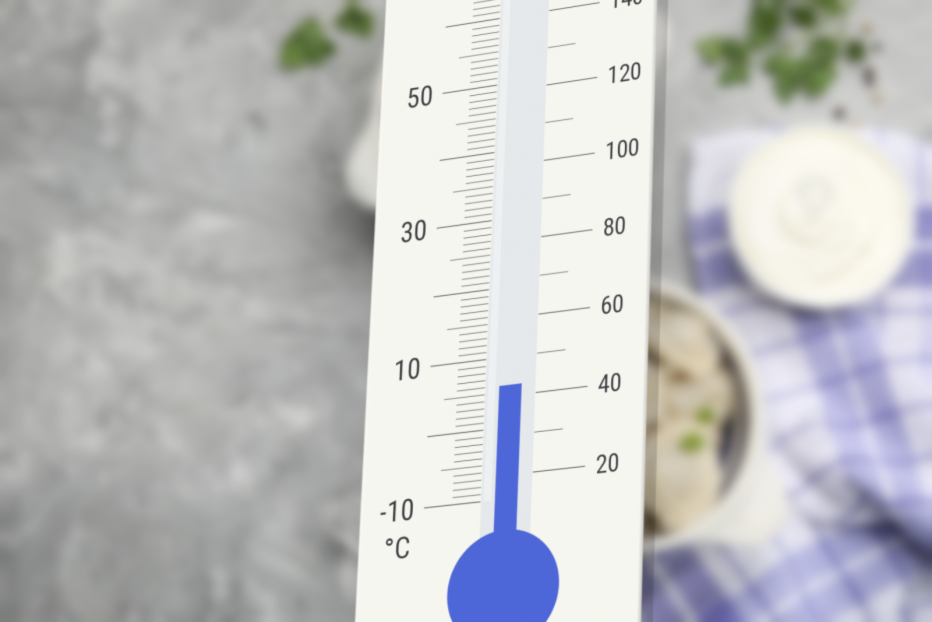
value=6 unit=°C
